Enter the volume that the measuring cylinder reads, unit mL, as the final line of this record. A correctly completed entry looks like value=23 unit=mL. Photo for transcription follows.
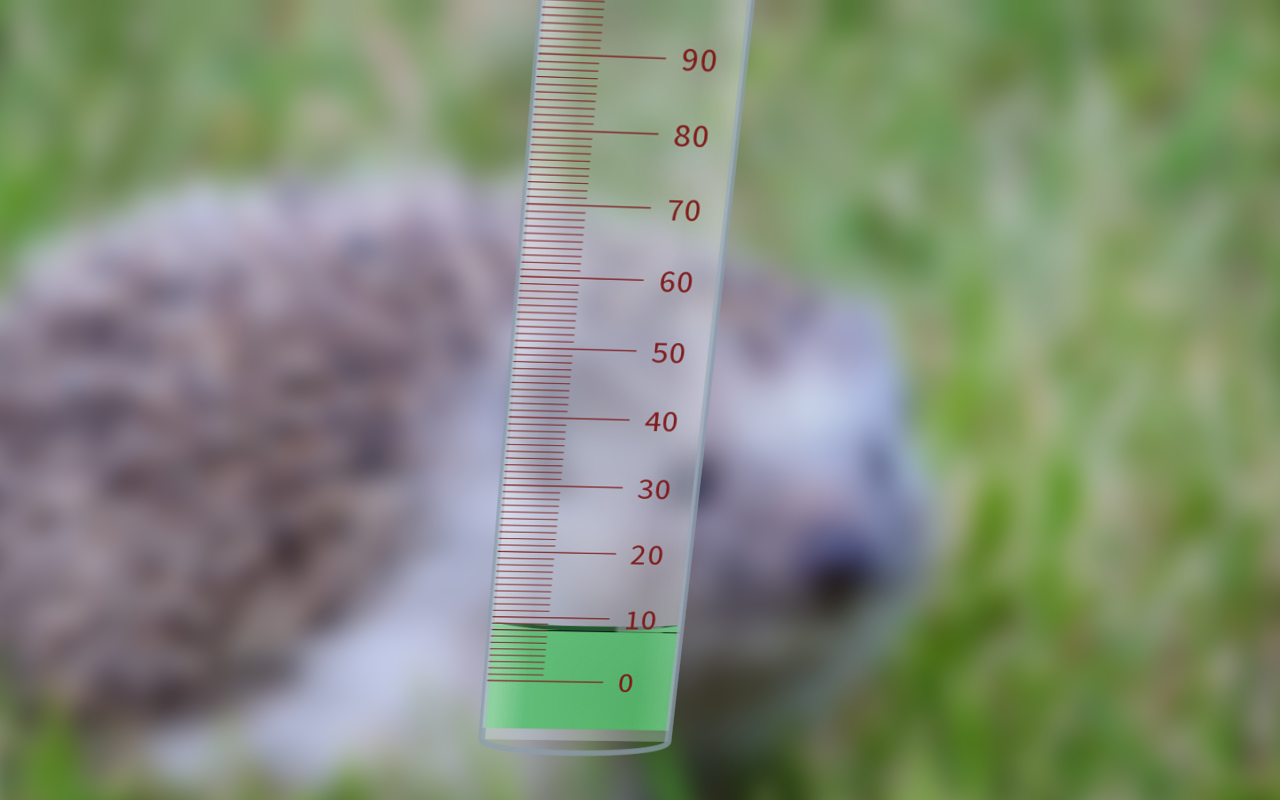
value=8 unit=mL
